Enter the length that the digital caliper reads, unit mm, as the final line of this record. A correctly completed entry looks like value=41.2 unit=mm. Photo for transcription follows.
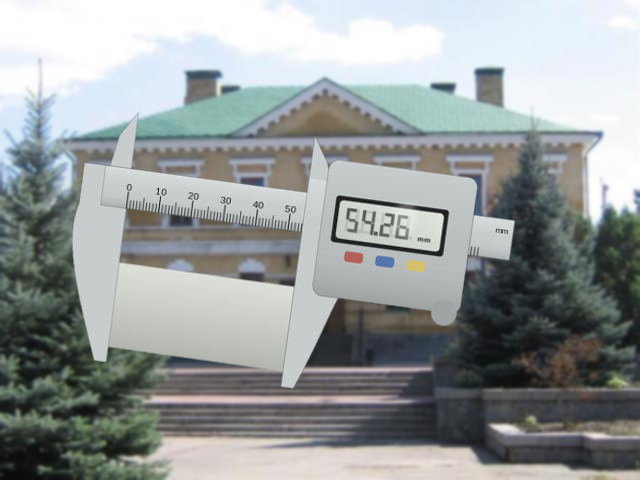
value=54.26 unit=mm
